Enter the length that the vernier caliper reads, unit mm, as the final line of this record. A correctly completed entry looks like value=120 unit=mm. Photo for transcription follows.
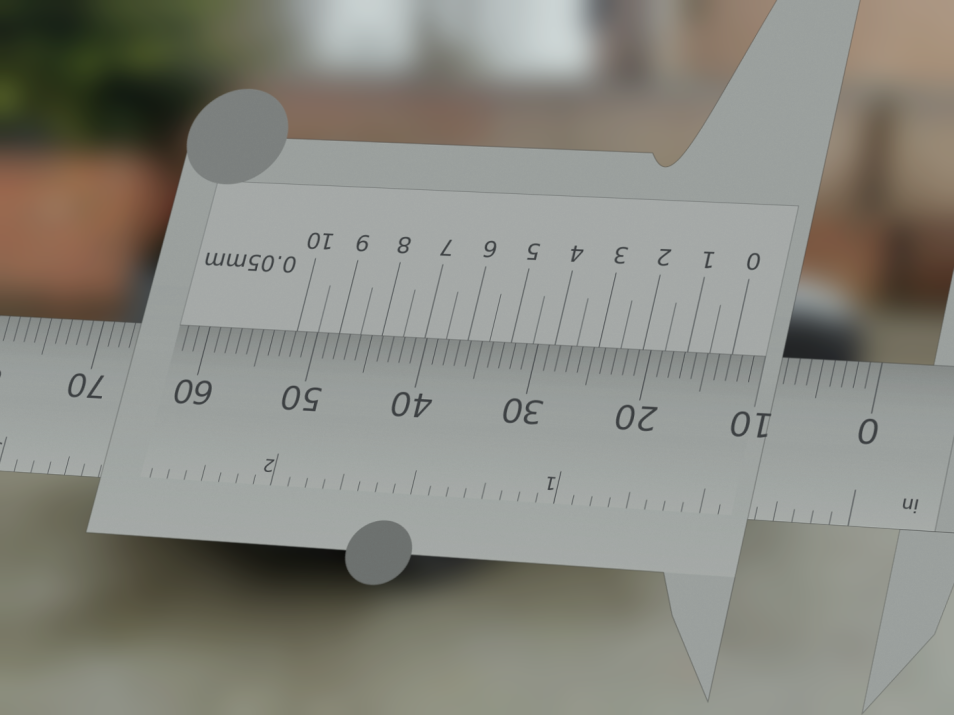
value=12.9 unit=mm
